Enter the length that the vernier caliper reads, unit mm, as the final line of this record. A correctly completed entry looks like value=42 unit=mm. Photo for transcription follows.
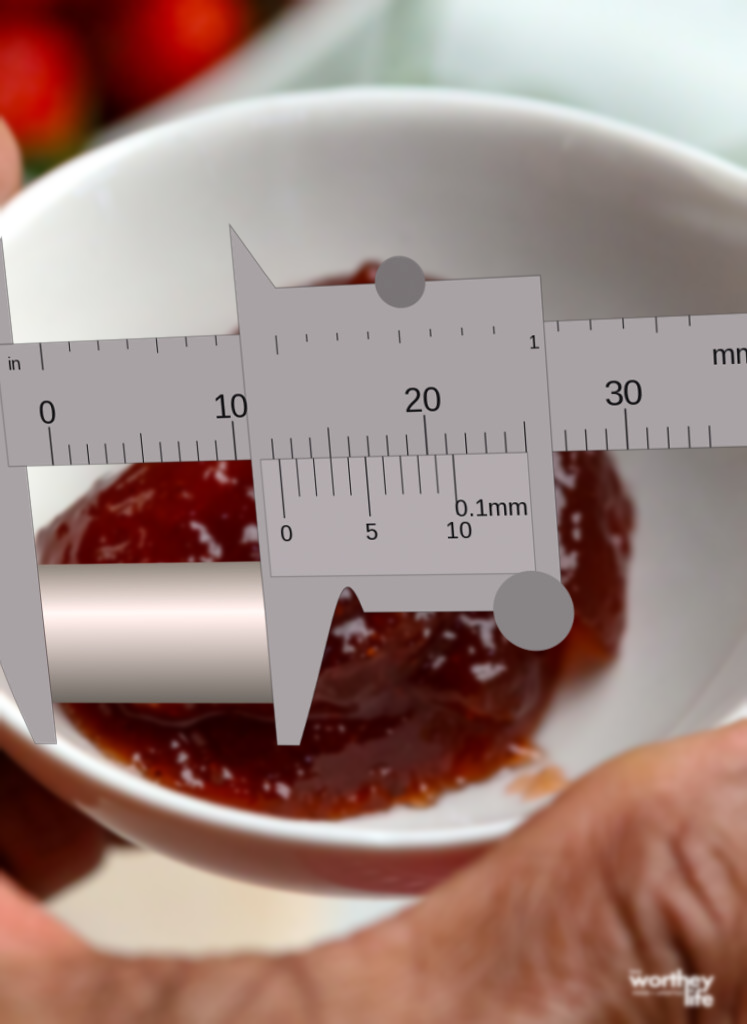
value=12.3 unit=mm
